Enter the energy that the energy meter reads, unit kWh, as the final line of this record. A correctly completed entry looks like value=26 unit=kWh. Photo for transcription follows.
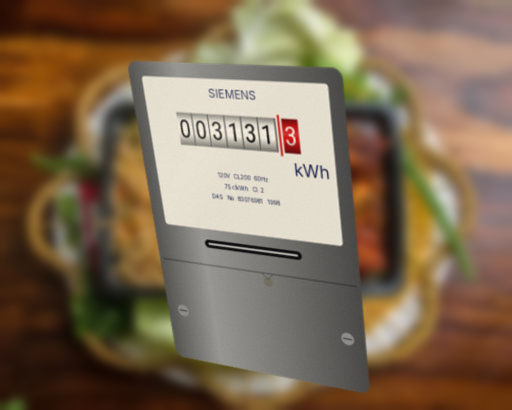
value=3131.3 unit=kWh
